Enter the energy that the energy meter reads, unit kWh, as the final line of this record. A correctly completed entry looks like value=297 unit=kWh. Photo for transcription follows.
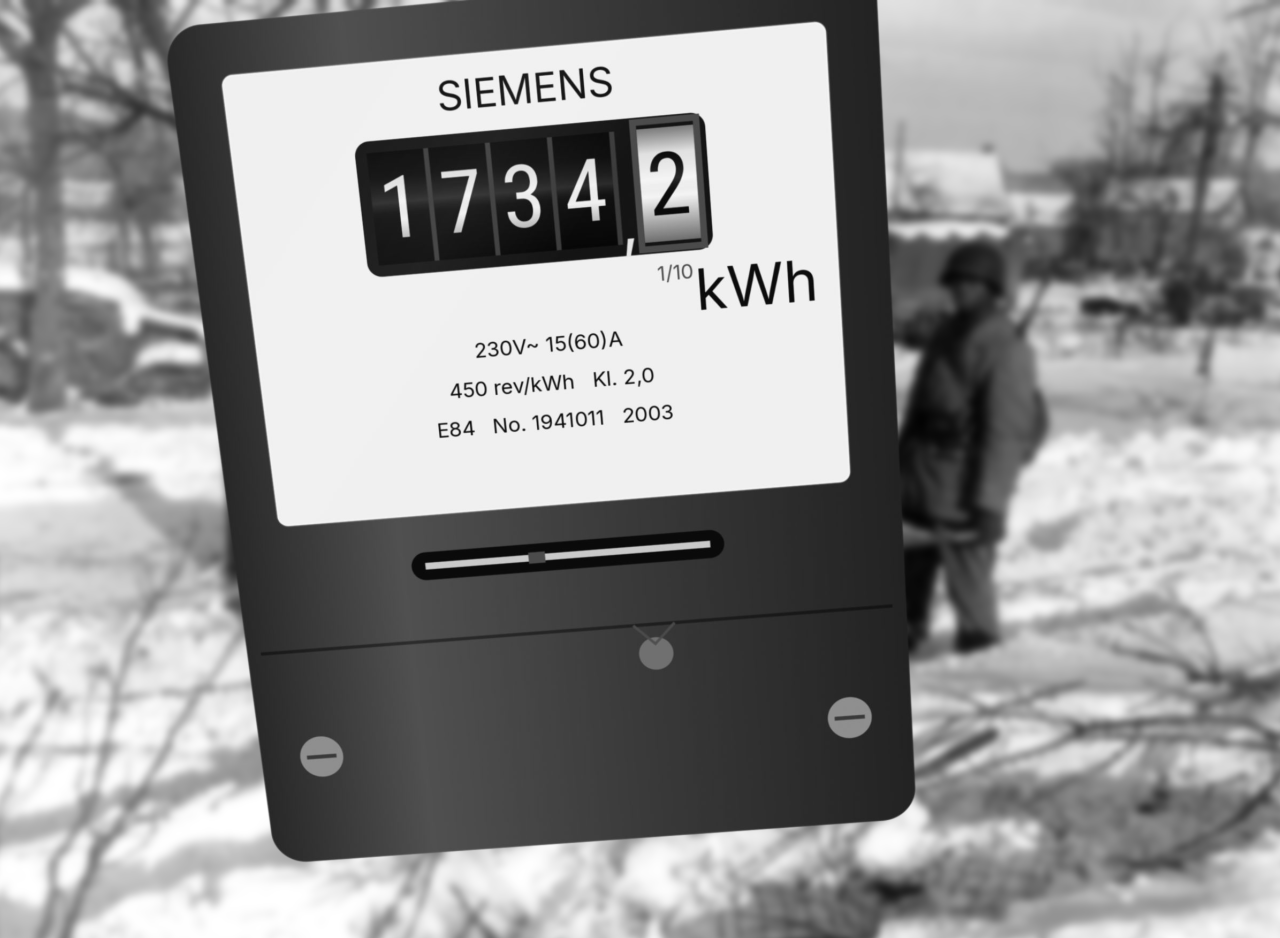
value=1734.2 unit=kWh
